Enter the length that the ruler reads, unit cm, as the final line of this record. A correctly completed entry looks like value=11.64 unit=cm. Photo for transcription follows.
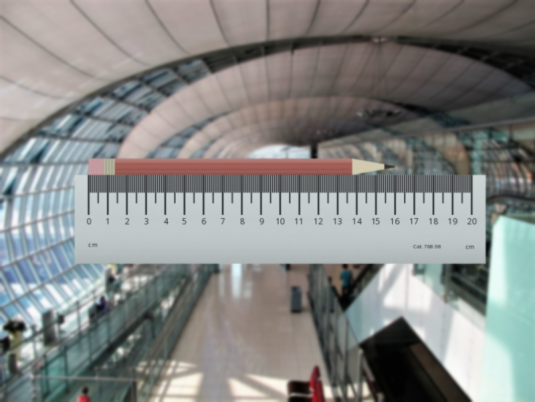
value=16 unit=cm
